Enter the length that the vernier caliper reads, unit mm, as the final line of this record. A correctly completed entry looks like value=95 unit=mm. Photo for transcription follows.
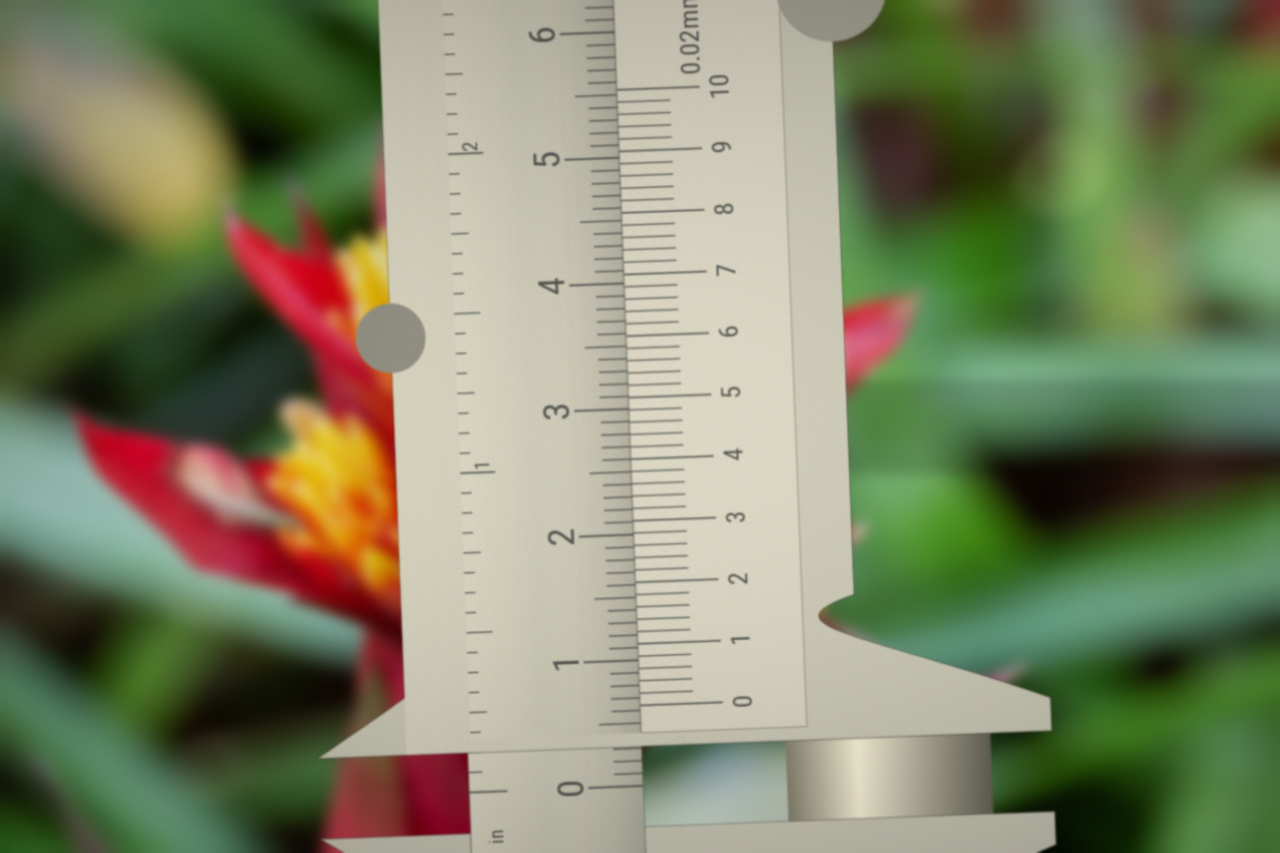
value=6.4 unit=mm
